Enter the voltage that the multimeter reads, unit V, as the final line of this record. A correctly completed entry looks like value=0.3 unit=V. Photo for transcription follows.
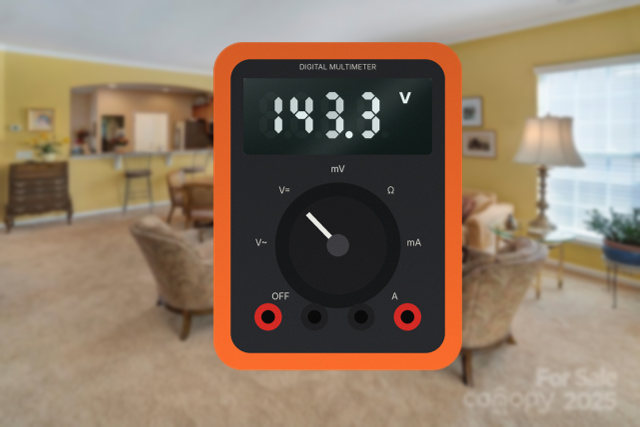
value=143.3 unit=V
